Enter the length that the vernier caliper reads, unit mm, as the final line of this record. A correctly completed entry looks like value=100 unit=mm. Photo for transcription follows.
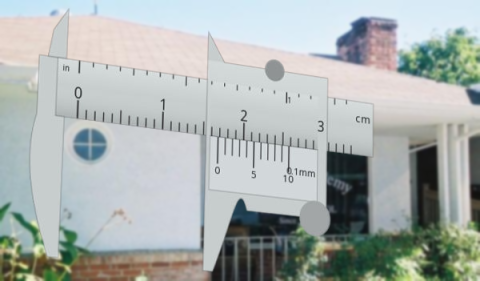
value=16.8 unit=mm
